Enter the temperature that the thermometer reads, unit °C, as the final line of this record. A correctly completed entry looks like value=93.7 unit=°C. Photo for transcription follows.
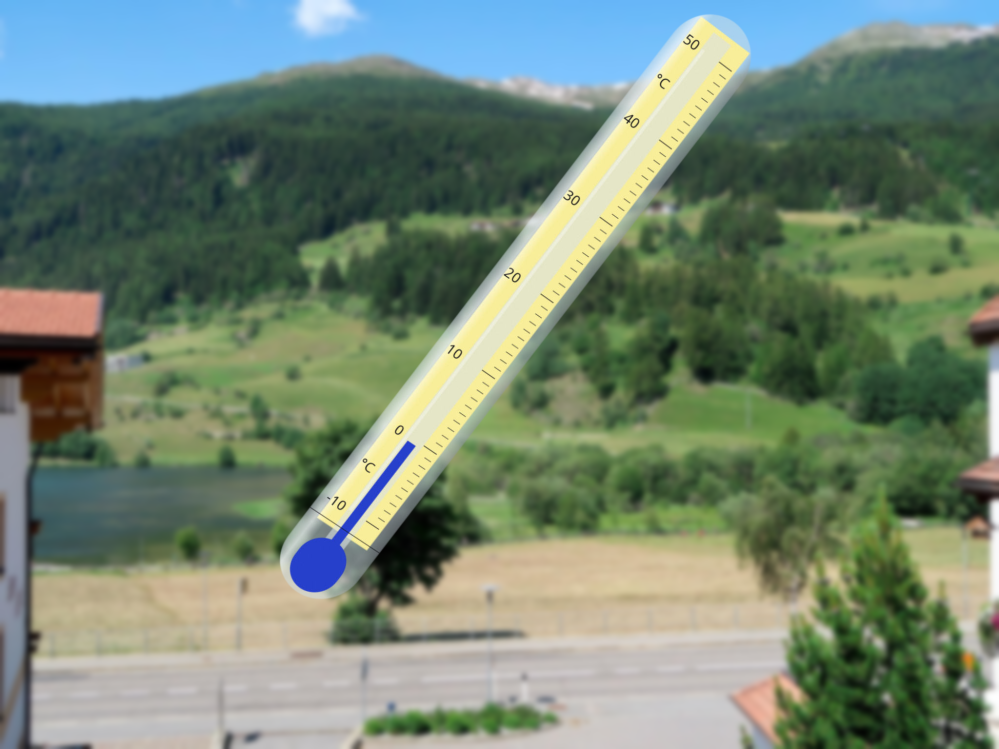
value=-0.5 unit=°C
